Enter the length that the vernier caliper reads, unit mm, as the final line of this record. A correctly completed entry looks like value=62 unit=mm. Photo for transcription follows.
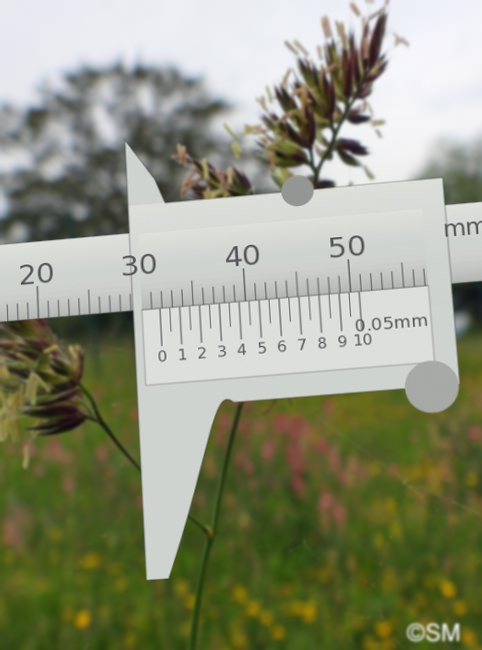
value=31.8 unit=mm
